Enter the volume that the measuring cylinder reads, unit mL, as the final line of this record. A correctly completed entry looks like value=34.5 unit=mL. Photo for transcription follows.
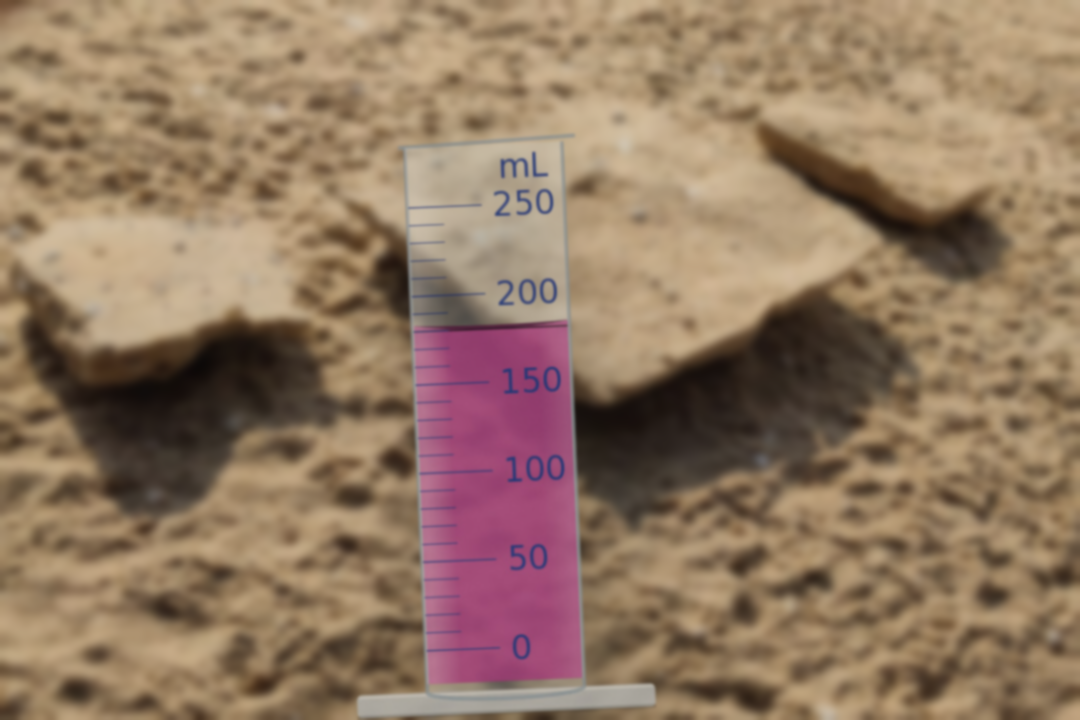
value=180 unit=mL
